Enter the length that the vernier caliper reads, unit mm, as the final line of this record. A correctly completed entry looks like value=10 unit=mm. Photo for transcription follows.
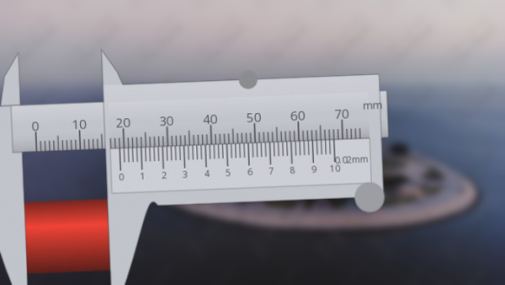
value=19.0 unit=mm
